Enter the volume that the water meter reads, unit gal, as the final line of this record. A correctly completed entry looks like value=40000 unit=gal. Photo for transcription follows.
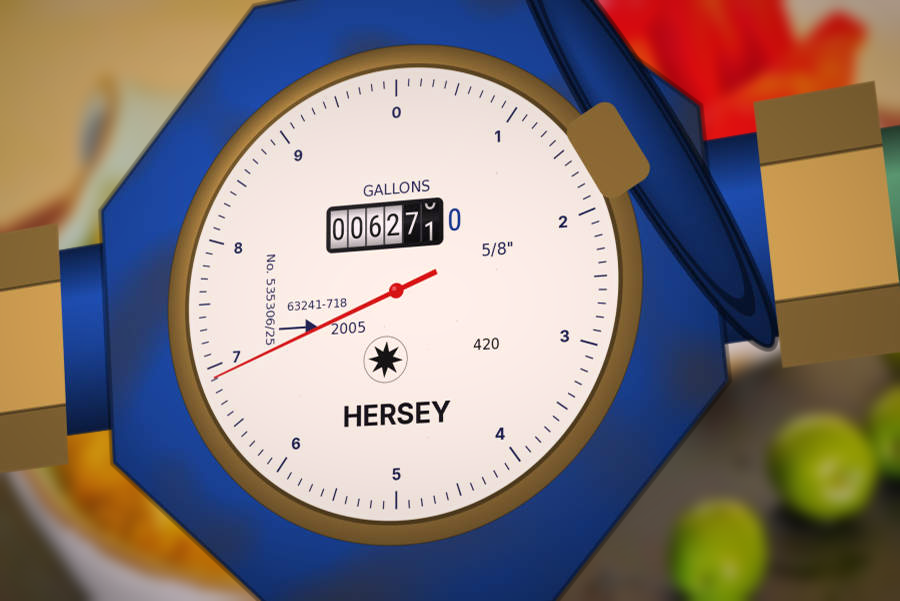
value=62706.9 unit=gal
